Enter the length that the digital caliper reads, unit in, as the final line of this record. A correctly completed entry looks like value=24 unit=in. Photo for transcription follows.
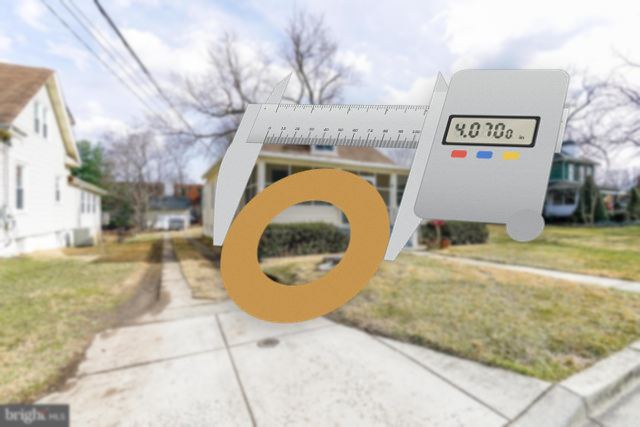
value=4.0700 unit=in
